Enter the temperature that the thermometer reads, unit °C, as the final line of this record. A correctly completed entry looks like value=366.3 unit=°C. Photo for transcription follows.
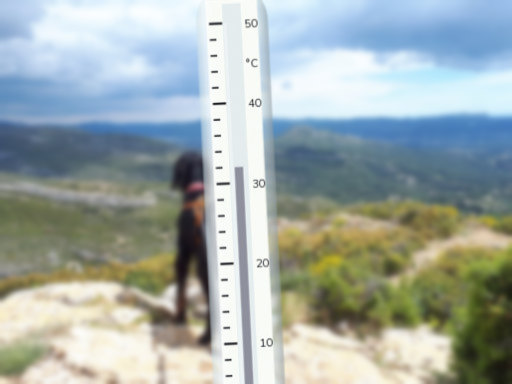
value=32 unit=°C
